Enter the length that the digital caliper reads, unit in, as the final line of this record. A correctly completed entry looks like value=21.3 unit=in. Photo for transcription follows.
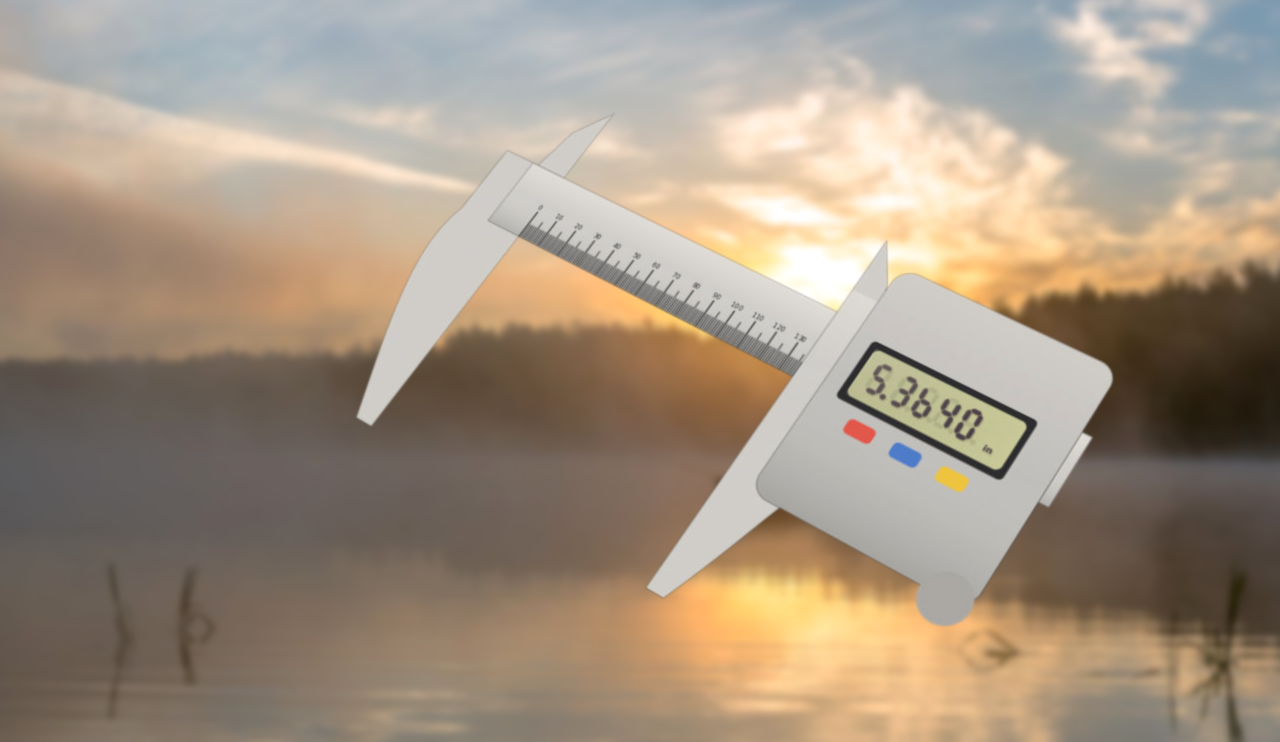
value=5.3640 unit=in
